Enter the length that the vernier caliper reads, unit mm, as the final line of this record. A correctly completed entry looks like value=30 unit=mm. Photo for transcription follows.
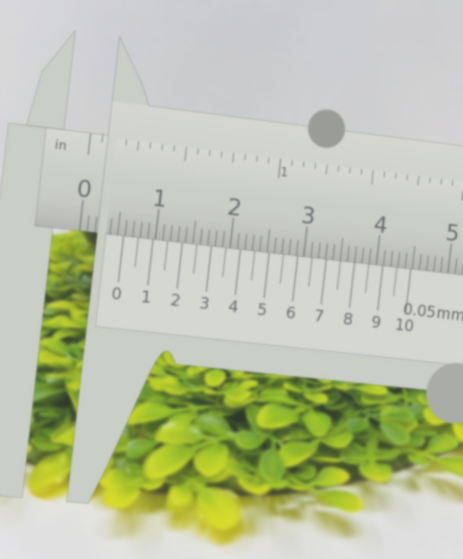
value=5.8 unit=mm
